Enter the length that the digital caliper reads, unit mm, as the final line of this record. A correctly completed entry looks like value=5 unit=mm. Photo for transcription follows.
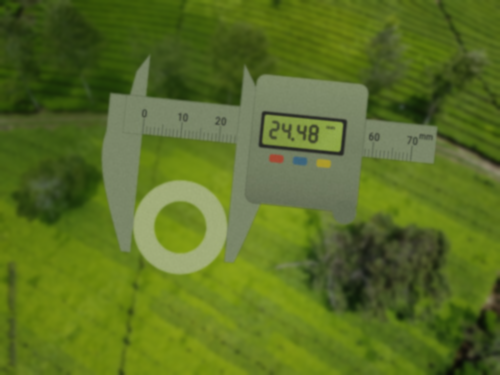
value=24.48 unit=mm
